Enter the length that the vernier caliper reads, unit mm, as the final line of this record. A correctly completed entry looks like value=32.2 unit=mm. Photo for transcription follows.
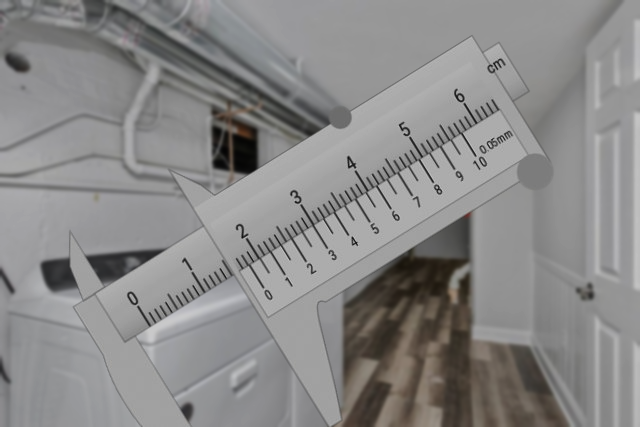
value=18.2 unit=mm
